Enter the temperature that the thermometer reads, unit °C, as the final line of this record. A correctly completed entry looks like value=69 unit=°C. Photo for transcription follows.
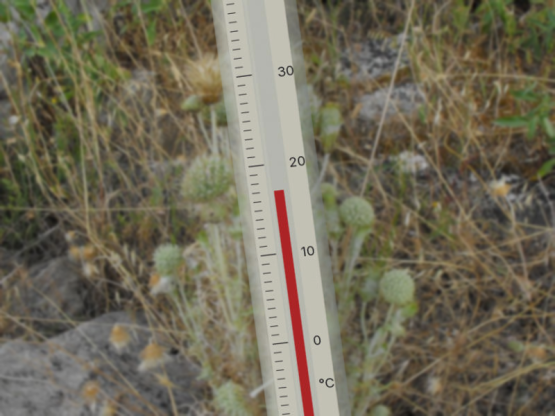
value=17 unit=°C
